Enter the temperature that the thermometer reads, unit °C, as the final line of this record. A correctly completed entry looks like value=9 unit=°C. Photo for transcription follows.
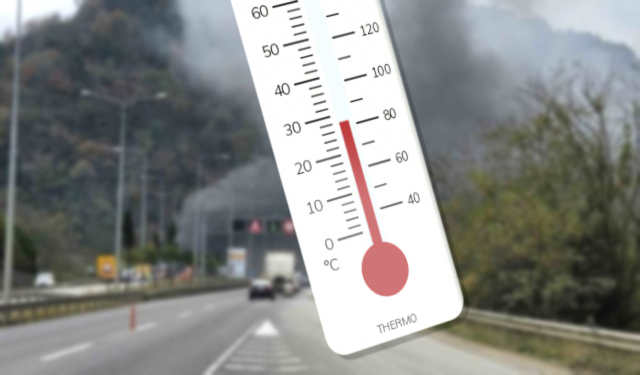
value=28 unit=°C
